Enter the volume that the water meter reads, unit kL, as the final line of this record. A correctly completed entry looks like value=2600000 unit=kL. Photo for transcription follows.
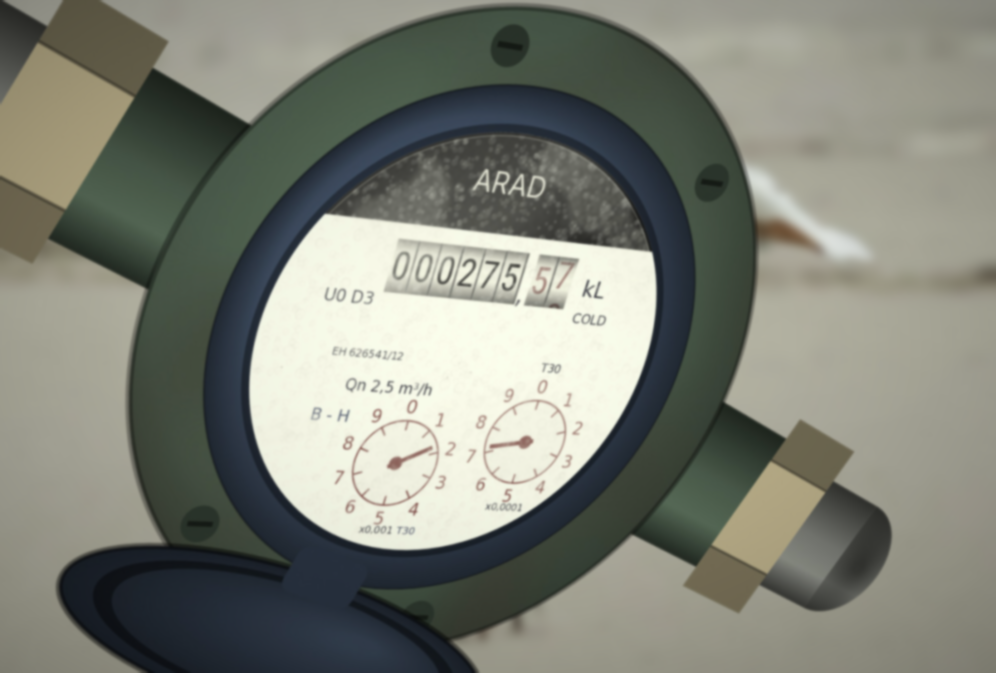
value=275.5717 unit=kL
